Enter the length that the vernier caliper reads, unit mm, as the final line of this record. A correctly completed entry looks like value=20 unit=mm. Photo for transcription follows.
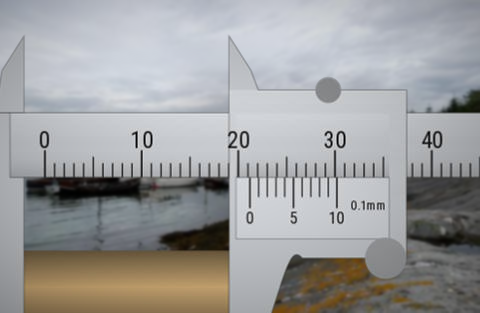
value=21.2 unit=mm
